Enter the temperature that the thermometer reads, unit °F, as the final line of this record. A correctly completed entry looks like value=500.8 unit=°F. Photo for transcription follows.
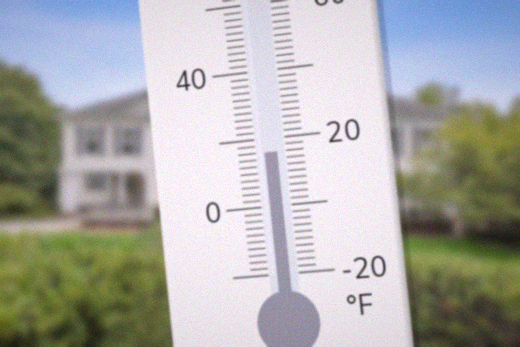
value=16 unit=°F
